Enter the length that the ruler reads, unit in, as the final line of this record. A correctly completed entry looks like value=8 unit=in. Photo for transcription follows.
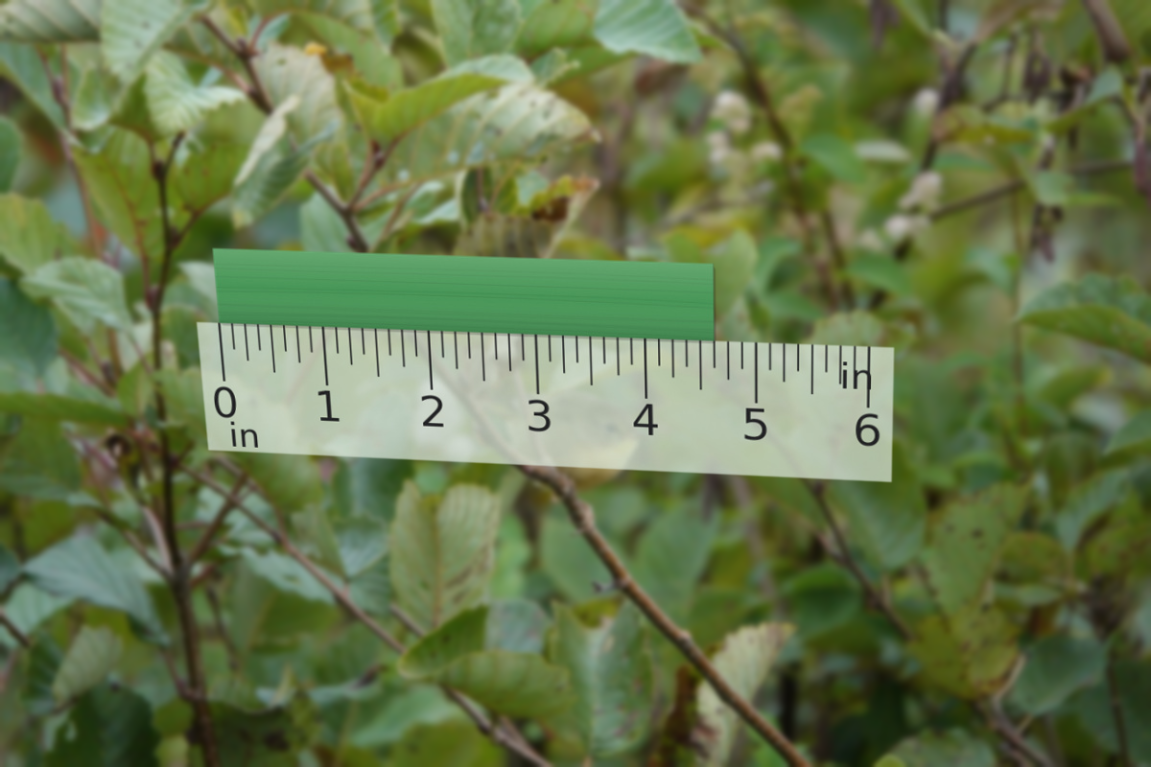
value=4.625 unit=in
